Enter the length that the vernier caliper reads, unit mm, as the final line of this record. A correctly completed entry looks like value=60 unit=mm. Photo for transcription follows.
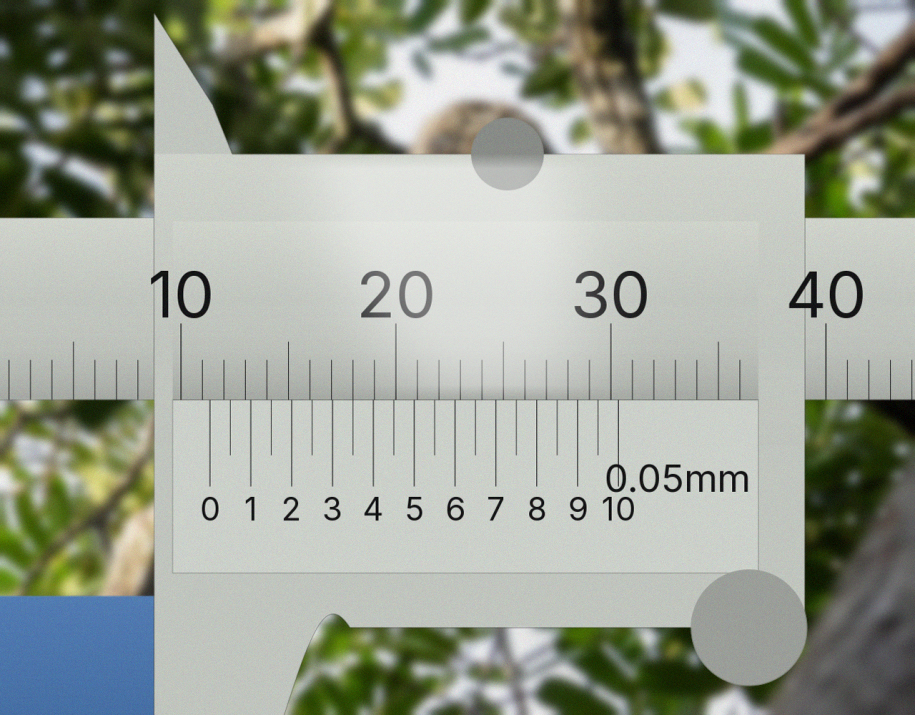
value=11.35 unit=mm
